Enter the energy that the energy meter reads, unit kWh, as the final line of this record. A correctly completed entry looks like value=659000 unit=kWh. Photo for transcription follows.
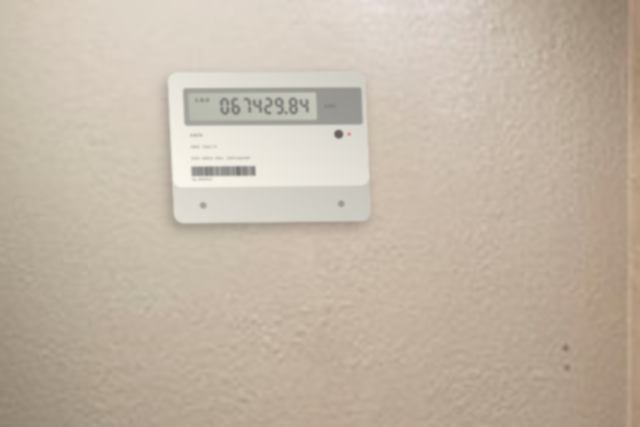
value=67429.84 unit=kWh
